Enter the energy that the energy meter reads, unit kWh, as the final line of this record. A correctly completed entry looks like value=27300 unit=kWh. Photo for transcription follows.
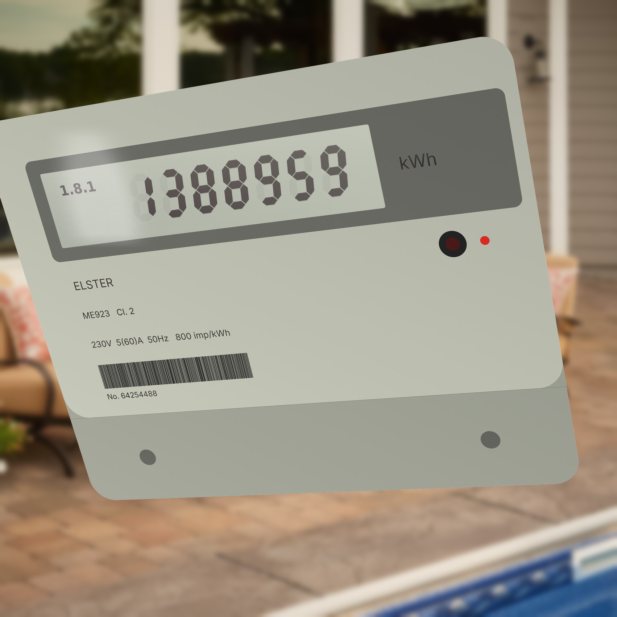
value=1388959 unit=kWh
